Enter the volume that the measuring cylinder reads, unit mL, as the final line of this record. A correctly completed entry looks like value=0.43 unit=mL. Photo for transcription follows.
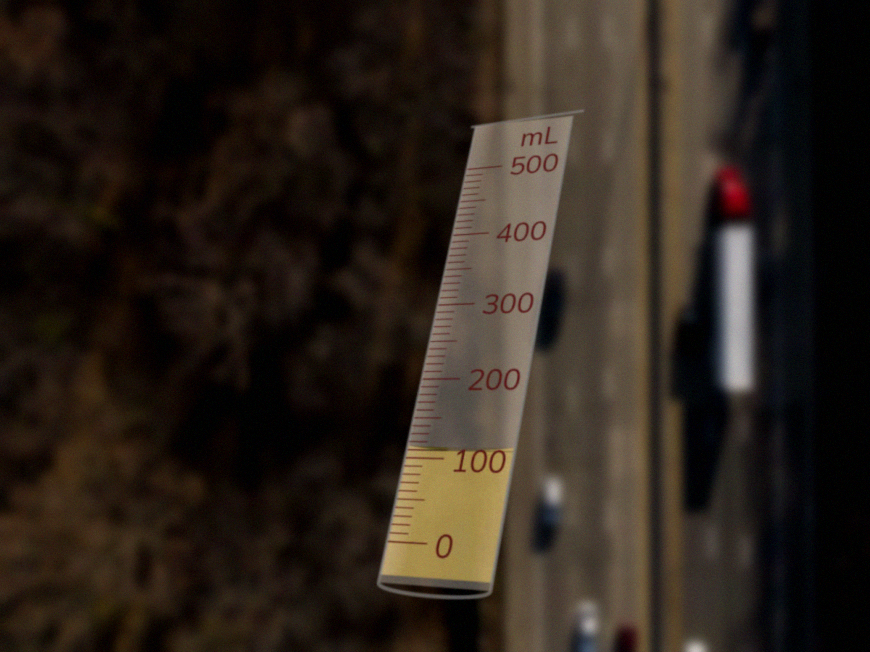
value=110 unit=mL
